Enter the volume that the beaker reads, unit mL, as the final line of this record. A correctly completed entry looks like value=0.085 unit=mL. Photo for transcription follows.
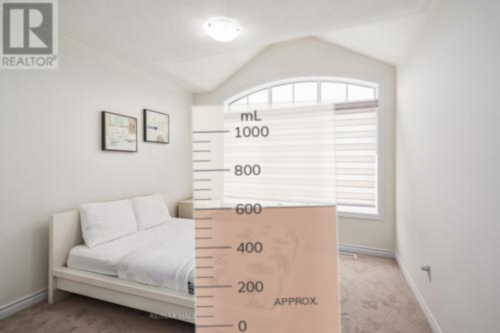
value=600 unit=mL
